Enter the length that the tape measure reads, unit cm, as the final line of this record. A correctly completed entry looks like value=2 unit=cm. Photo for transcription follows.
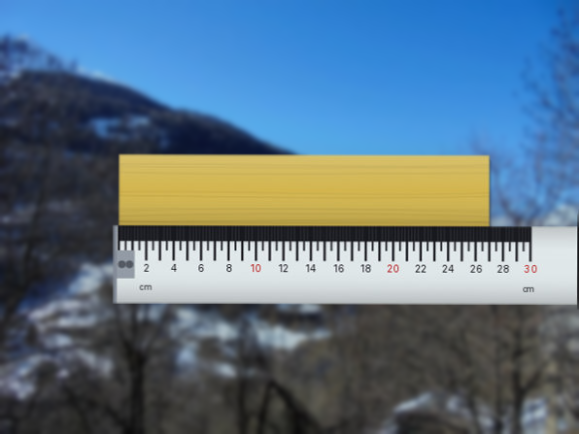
value=27 unit=cm
